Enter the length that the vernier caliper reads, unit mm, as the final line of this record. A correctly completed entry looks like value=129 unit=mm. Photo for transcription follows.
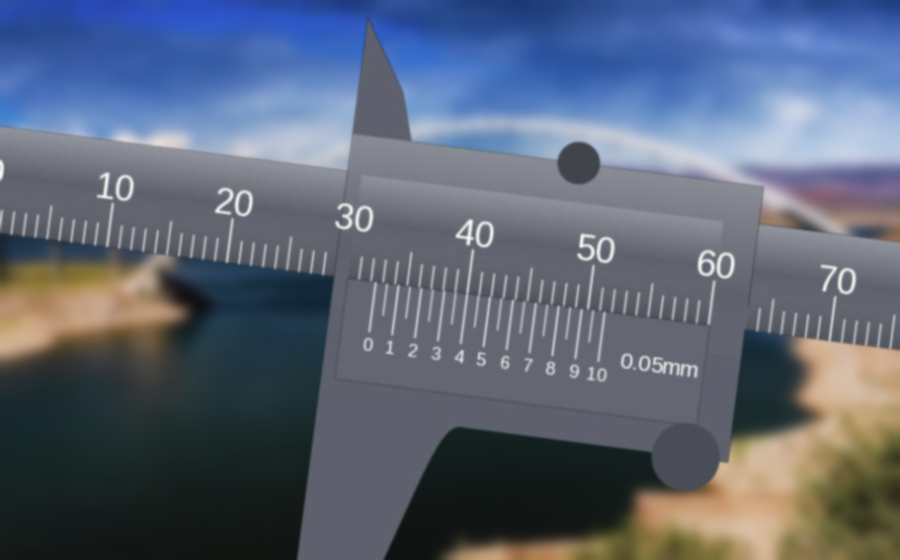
value=32.4 unit=mm
